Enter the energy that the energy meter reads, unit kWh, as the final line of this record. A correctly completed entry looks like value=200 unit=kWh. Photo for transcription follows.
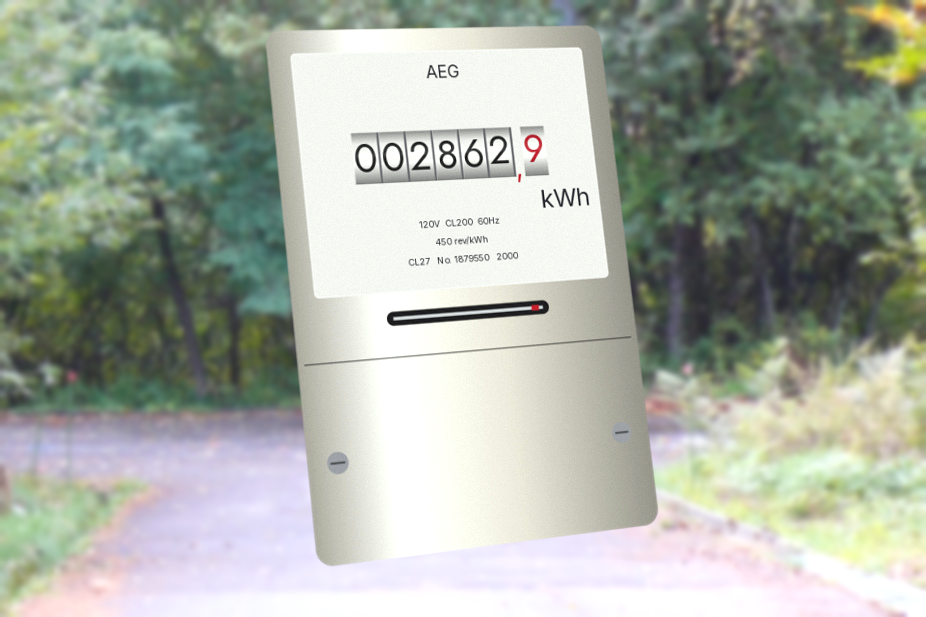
value=2862.9 unit=kWh
